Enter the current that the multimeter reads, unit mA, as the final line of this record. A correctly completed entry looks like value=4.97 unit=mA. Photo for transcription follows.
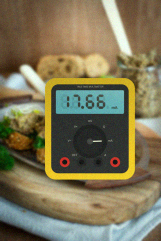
value=17.66 unit=mA
